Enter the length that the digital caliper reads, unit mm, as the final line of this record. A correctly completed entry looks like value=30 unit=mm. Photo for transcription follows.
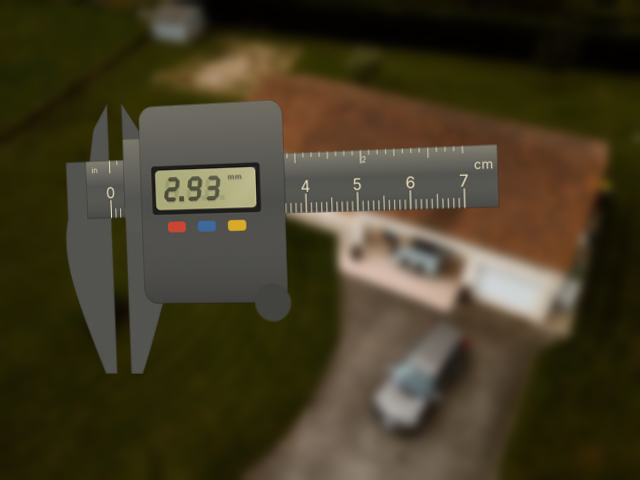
value=2.93 unit=mm
